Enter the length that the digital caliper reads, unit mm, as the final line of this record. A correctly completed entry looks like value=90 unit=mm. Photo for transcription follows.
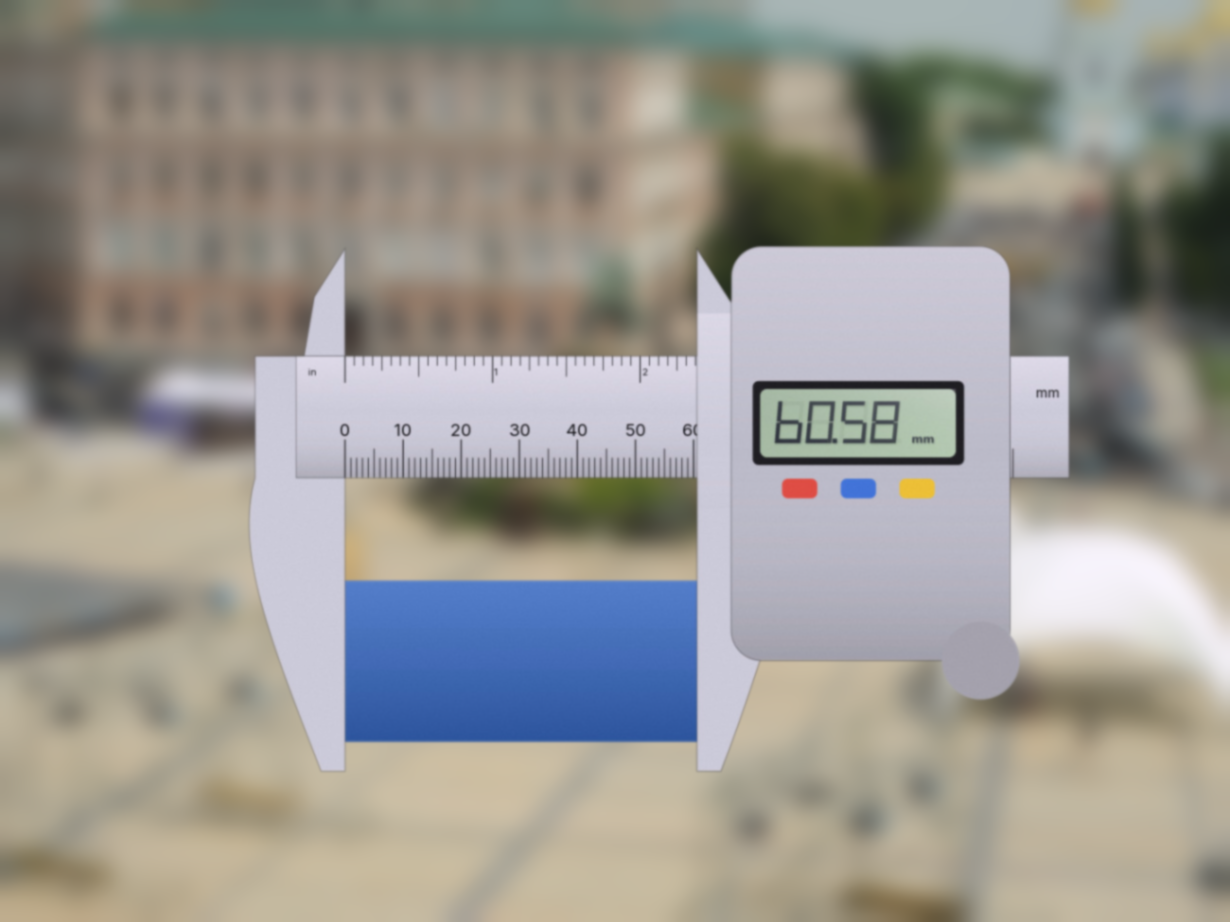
value=60.58 unit=mm
